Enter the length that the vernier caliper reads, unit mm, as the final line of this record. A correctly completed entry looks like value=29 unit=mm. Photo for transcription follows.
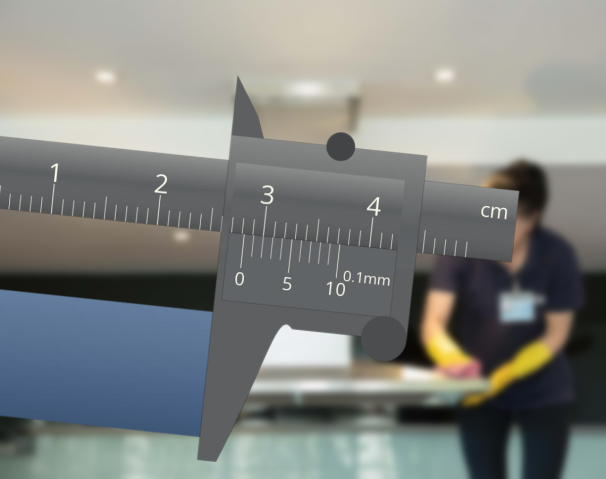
value=28.2 unit=mm
